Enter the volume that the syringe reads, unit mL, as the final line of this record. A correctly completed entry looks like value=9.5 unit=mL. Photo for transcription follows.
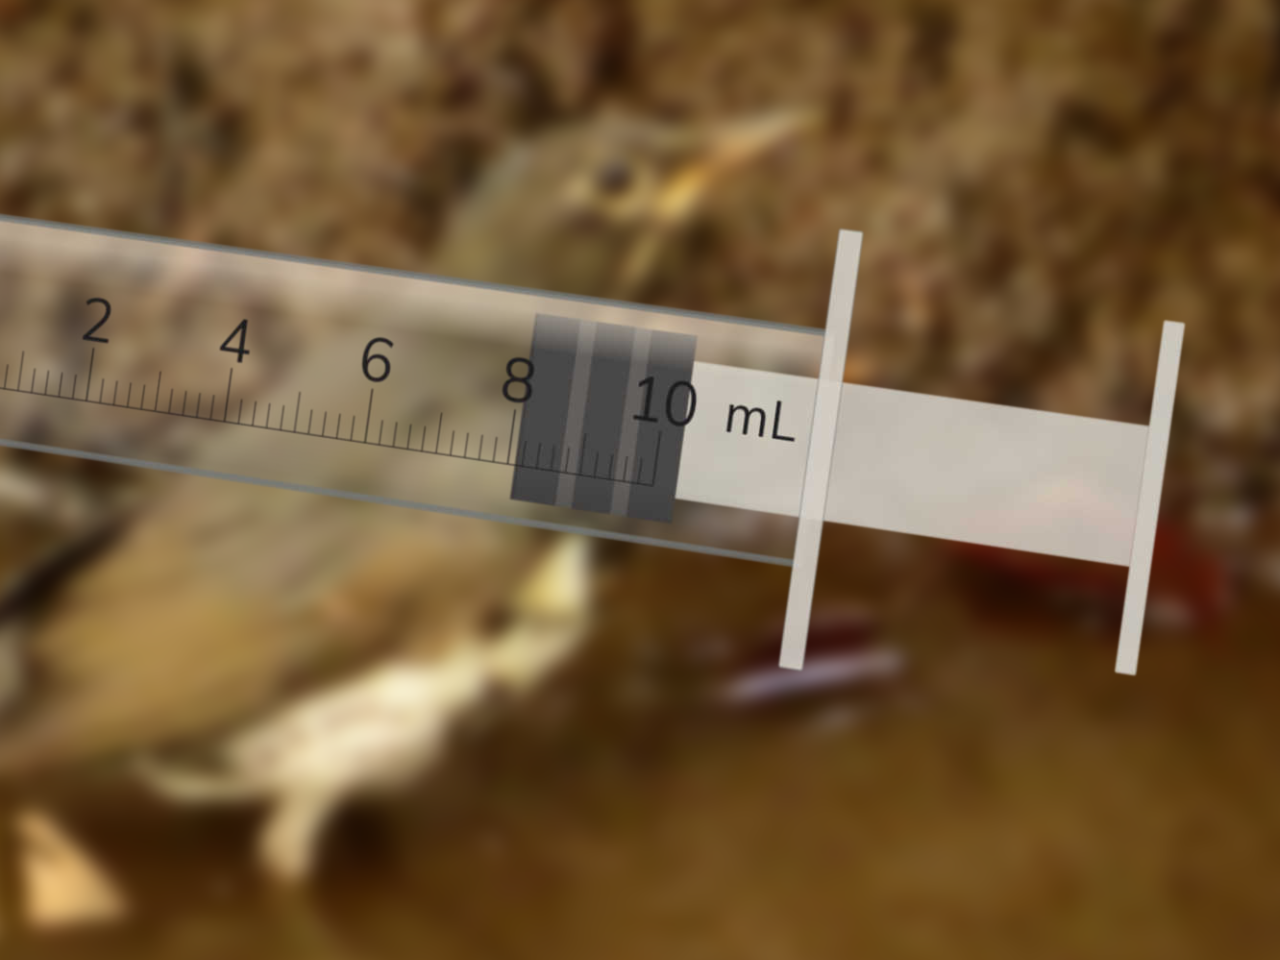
value=8.1 unit=mL
